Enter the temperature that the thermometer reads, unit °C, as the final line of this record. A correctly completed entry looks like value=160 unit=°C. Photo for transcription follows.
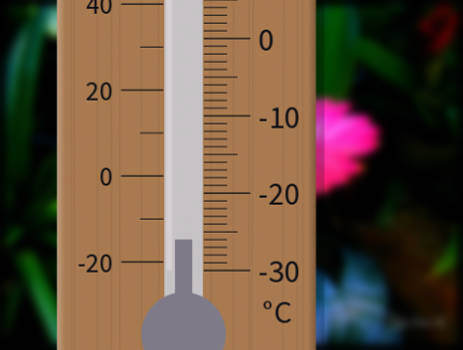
value=-26 unit=°C
